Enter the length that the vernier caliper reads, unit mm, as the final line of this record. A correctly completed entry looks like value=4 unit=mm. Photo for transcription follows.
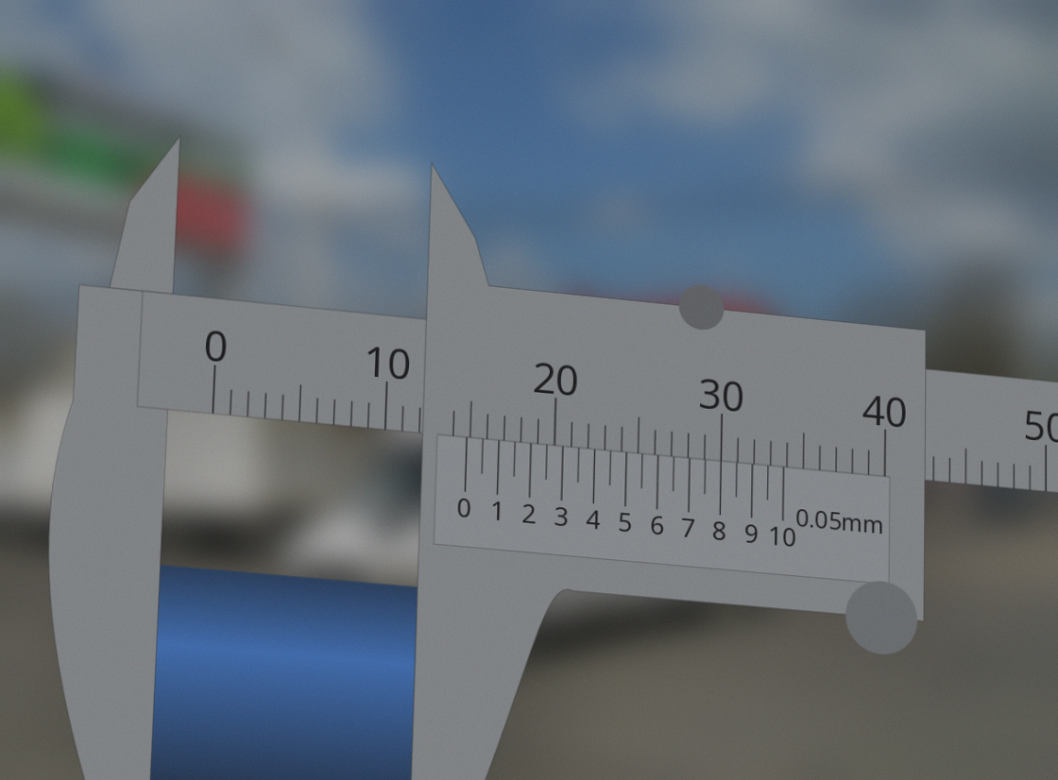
value=14.8 unit=mm
